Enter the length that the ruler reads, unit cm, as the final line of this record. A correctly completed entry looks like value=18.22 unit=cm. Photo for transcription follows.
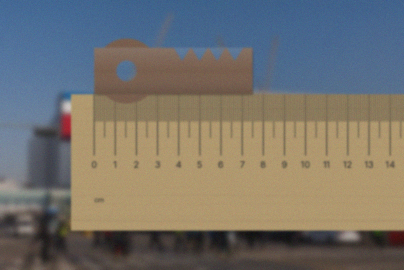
value=7.5 unit=cm
